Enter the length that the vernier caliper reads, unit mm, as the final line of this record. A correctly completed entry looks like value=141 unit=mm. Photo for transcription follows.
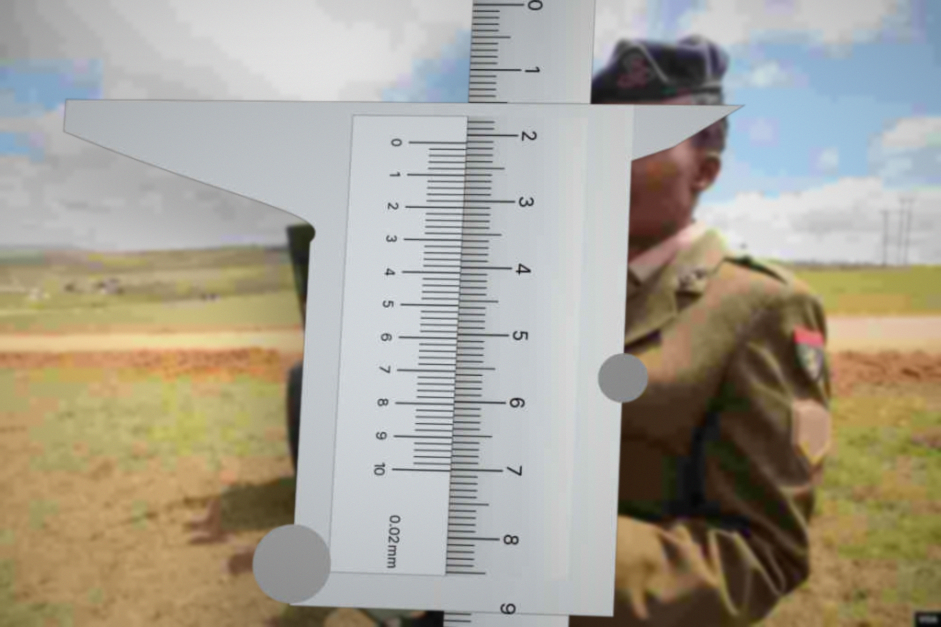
value=21.2 unit=mm
